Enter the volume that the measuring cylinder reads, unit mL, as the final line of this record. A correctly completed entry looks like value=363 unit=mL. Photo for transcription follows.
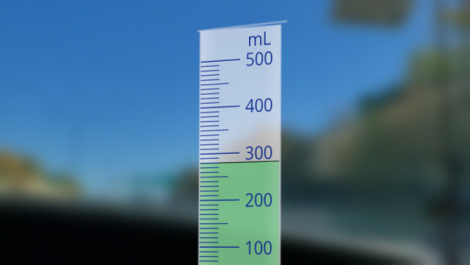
value=280 unit=mL
